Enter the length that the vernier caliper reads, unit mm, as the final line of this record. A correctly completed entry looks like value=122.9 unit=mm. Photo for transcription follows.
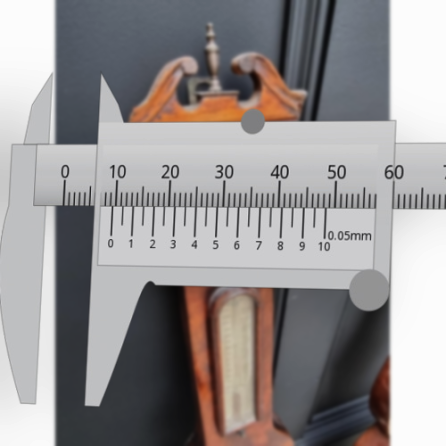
value=9.4 unit=mm
